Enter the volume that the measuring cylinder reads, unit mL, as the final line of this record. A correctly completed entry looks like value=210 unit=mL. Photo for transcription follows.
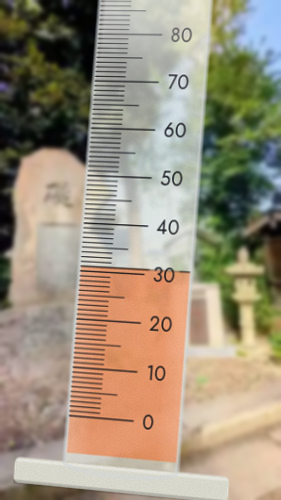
value=31 unit=mL
